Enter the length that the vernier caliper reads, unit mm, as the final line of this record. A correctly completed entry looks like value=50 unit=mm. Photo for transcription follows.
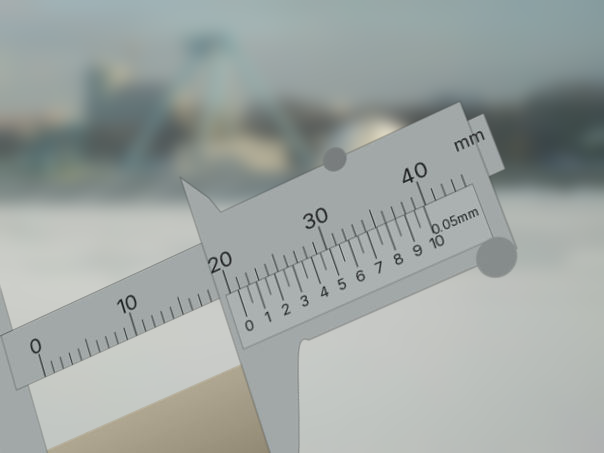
value=20.8 unit=mm
